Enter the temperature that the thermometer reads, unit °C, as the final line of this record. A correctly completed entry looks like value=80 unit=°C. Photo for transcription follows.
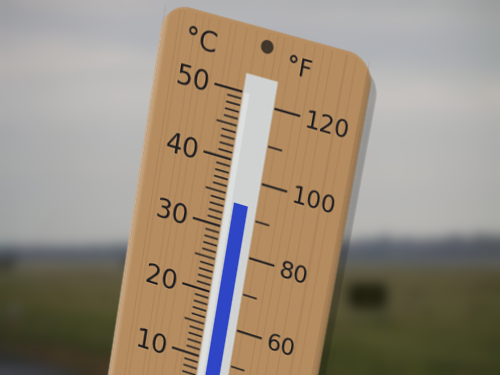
value=34 unit=°C
